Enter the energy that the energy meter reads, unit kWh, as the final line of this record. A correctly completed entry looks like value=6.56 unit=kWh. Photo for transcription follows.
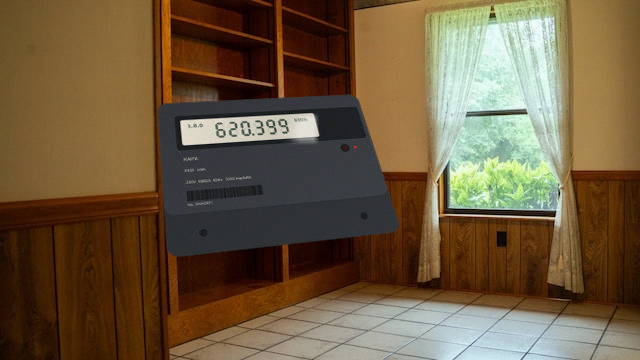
value=620.399 unit=kWh
